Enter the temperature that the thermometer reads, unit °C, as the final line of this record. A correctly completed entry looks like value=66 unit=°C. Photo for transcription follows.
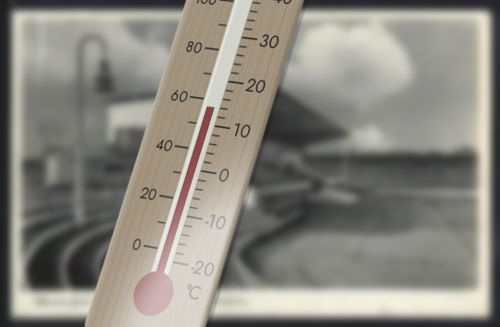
value=14 unit=°C
